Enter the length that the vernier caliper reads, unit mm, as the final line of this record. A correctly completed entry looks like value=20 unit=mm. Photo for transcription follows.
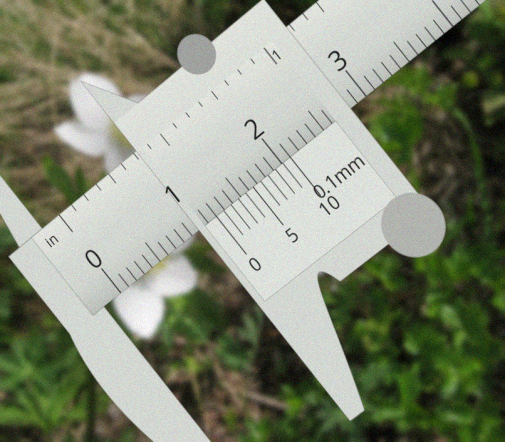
value=12.0 unit=mm
